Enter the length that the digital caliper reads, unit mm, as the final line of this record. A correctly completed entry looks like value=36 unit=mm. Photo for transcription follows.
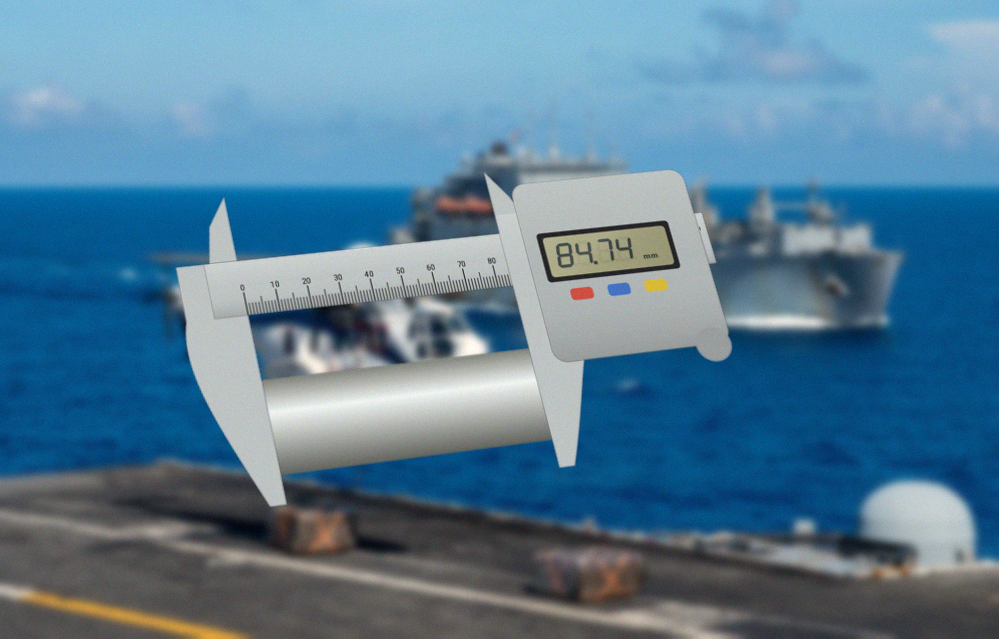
value=84.74 unit=mm
